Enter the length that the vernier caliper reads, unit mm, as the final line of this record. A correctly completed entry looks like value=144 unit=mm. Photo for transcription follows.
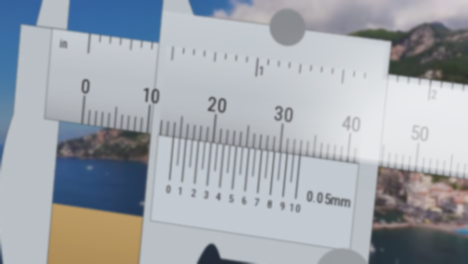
value=14.0 unit=mm
